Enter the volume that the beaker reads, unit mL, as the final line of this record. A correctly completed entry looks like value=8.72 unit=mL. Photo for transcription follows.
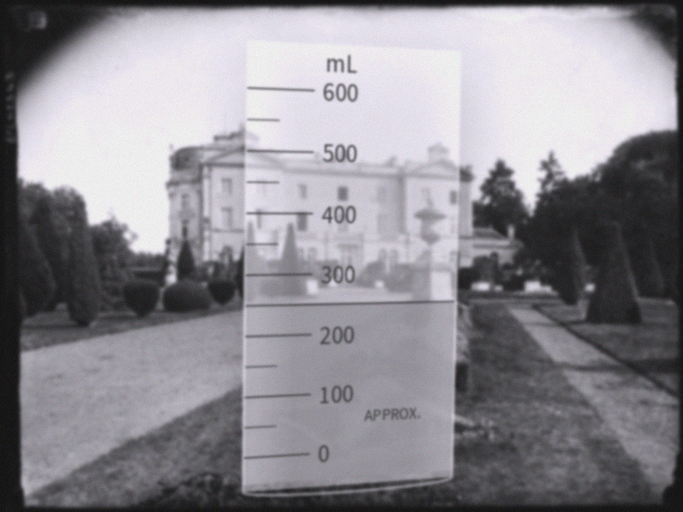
value=250 unit=mL
